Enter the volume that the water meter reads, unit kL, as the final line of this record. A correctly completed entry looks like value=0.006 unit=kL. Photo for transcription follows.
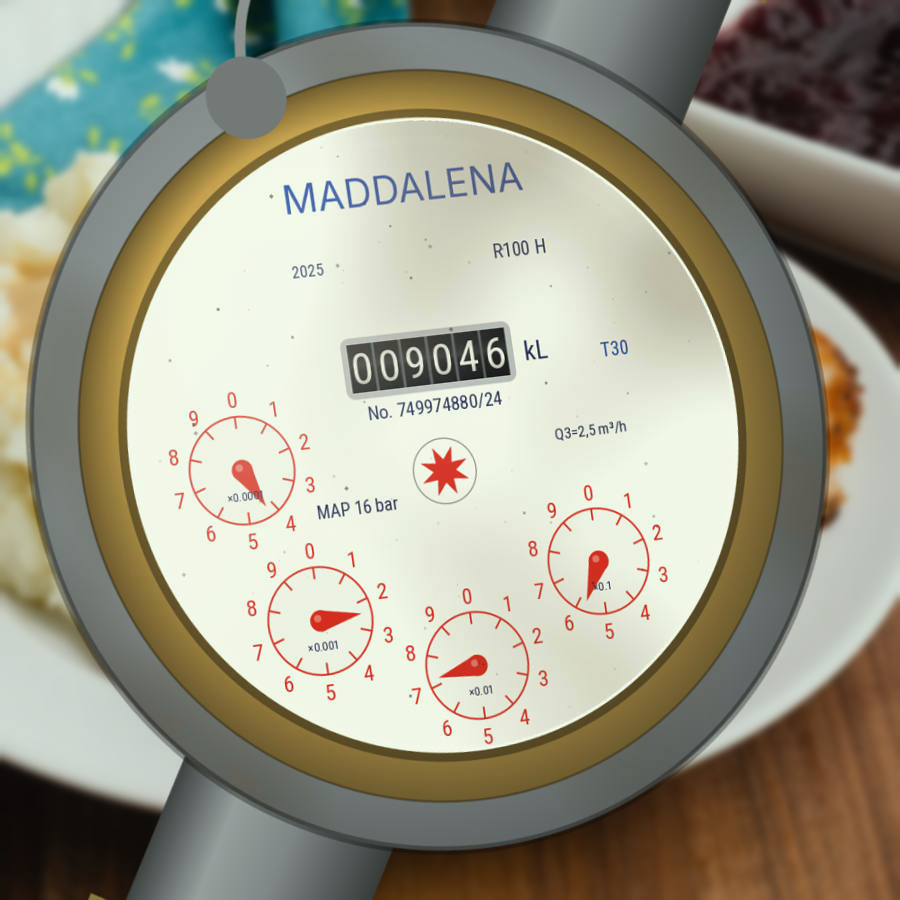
value=9046.5724 unit=kL
